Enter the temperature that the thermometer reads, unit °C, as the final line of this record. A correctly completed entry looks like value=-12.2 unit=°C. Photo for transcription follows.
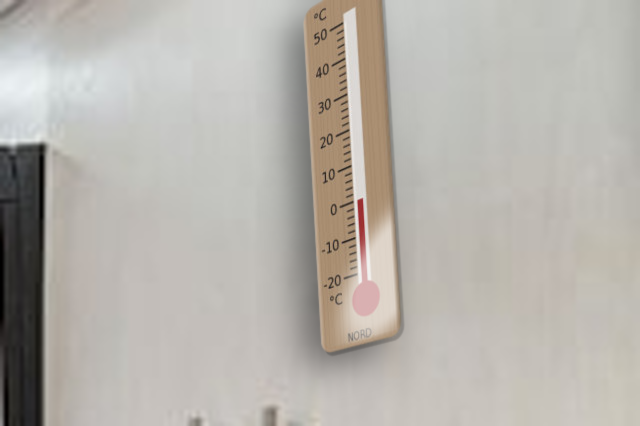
value=0 unit=°C
